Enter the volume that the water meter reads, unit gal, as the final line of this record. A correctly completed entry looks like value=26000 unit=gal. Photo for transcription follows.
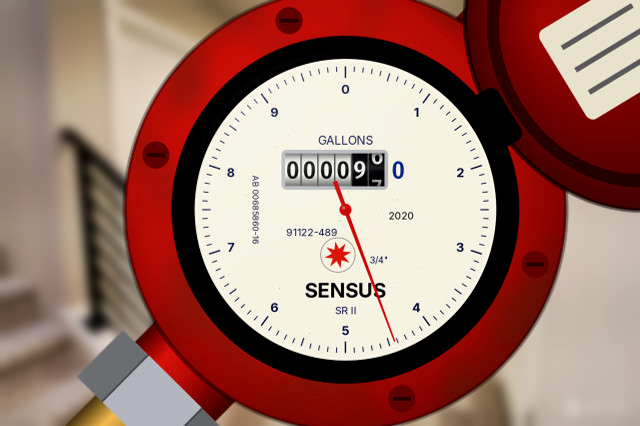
value=964.4 unit=gal
